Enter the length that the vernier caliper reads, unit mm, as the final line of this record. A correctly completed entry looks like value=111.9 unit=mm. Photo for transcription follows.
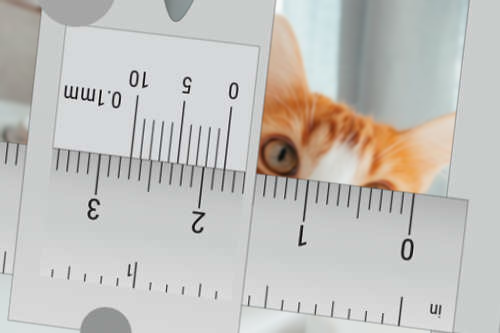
value=18.0 unit=mm
